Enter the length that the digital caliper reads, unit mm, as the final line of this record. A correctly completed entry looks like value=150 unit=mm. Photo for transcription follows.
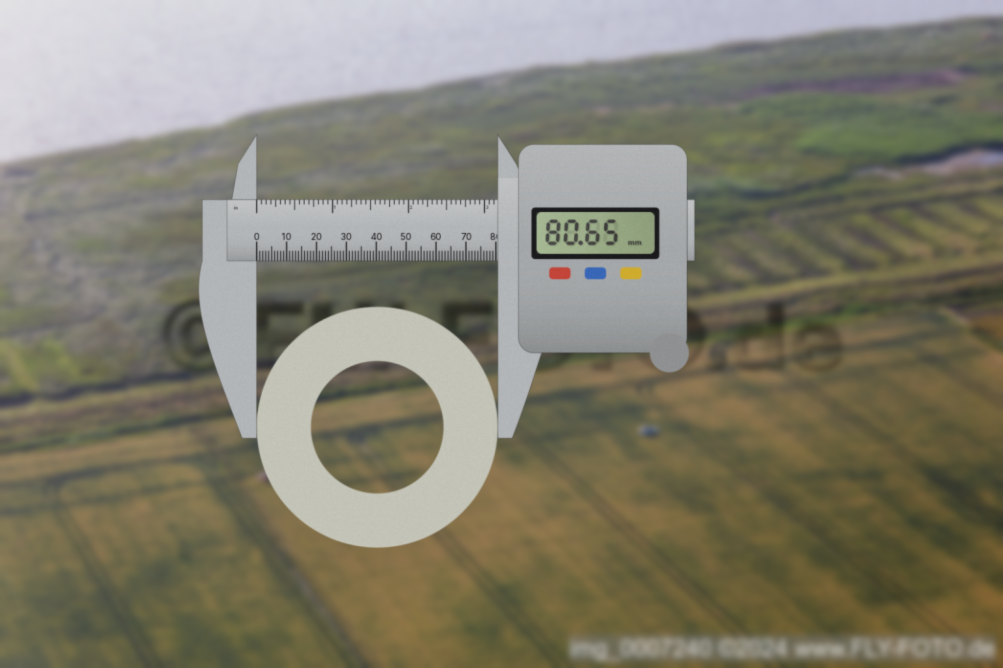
value=80.65 unit=mm
